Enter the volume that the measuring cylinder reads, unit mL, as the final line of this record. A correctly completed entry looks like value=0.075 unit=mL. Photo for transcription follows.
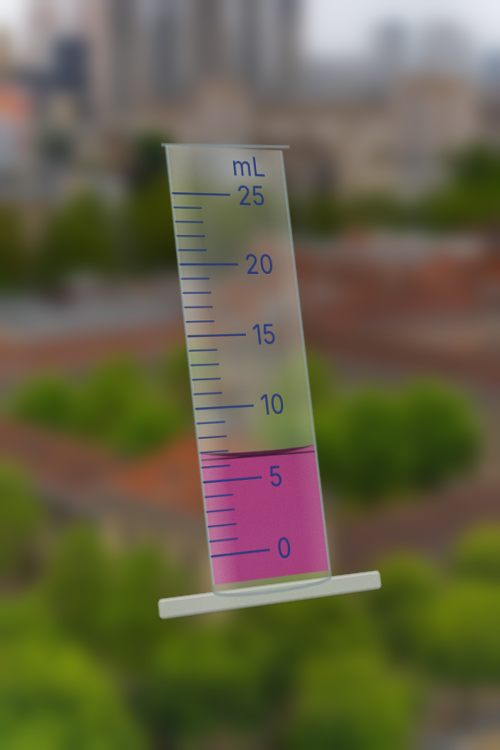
value=6.5 unit=mL
